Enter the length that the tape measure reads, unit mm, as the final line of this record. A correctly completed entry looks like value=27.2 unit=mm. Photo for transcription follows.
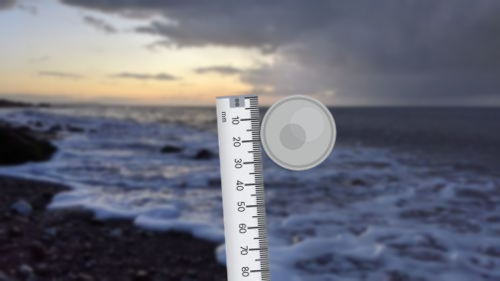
value=35 unit=mm
